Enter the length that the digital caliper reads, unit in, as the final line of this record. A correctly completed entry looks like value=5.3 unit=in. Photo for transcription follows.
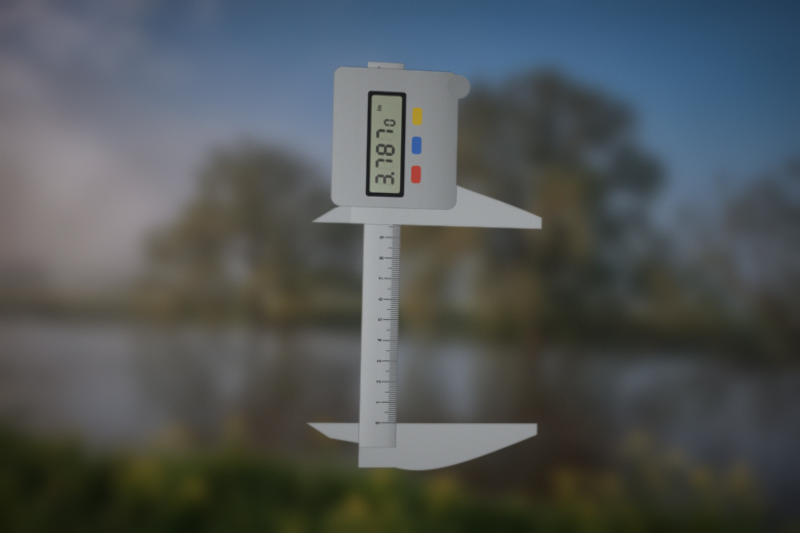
value=3.7870 unit=in
